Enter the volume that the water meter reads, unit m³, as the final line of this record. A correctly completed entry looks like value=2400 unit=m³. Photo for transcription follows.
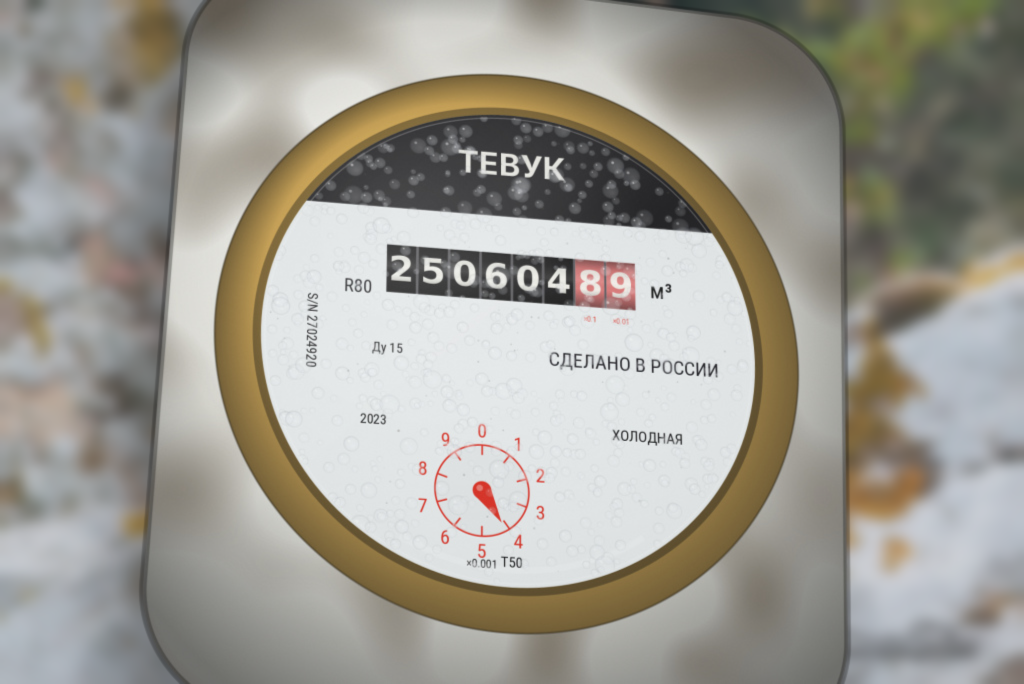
value=250604.894 unit=m³
